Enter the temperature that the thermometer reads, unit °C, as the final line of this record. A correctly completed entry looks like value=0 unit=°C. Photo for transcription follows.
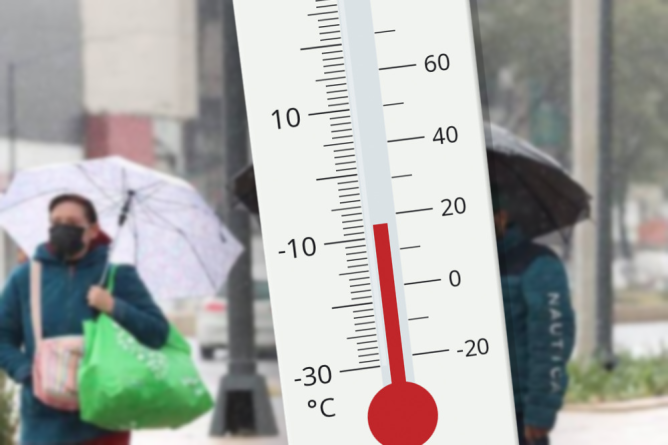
value=-8 unit=°C
